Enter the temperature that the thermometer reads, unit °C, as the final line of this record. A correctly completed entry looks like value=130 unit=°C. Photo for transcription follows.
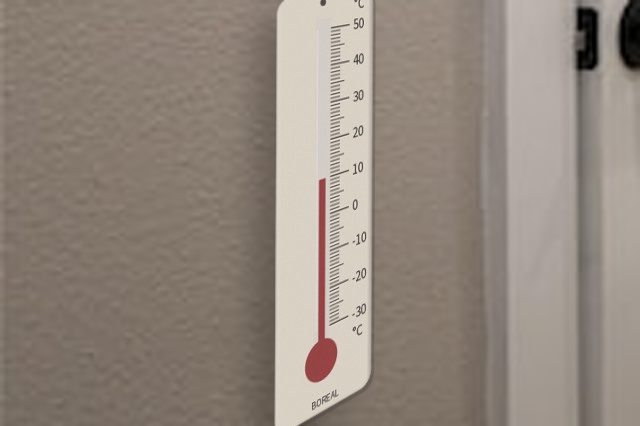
value=10 unit=°C
